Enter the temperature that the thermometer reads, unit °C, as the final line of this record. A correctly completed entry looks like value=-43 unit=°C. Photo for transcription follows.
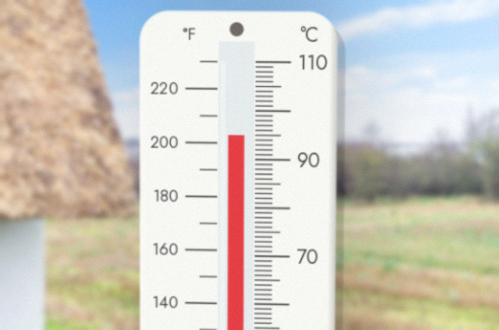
value=95 unit=°C
